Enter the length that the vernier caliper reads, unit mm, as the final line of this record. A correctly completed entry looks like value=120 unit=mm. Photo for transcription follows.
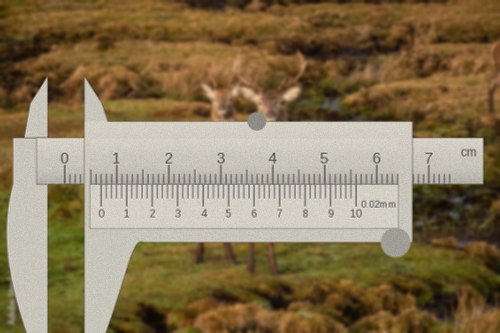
value=7.0 unit=mm
